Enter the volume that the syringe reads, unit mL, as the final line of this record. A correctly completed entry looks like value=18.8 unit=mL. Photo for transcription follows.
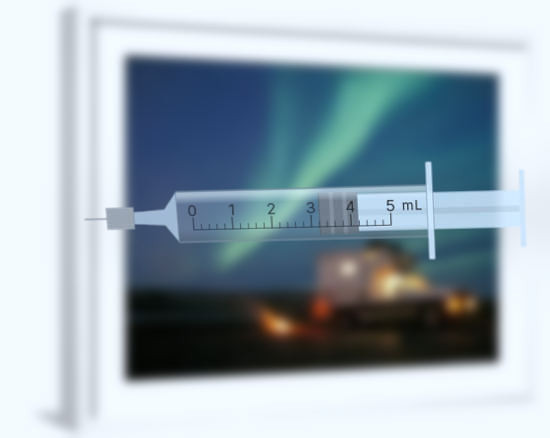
value=3.2 unit=mL
